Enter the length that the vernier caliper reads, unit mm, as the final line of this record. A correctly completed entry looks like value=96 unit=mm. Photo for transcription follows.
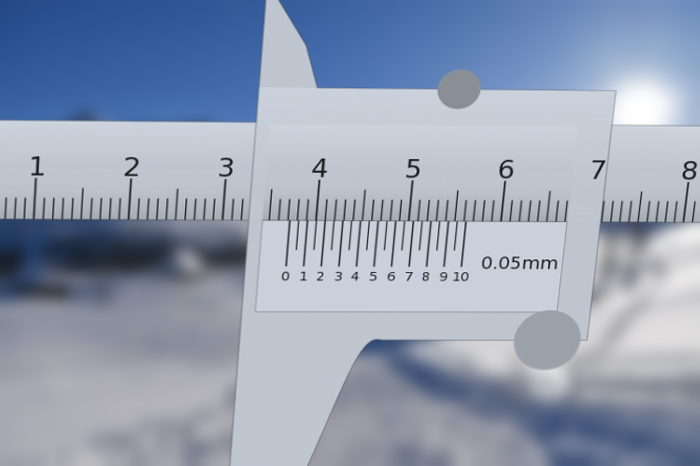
value=37.2 unit=mm
